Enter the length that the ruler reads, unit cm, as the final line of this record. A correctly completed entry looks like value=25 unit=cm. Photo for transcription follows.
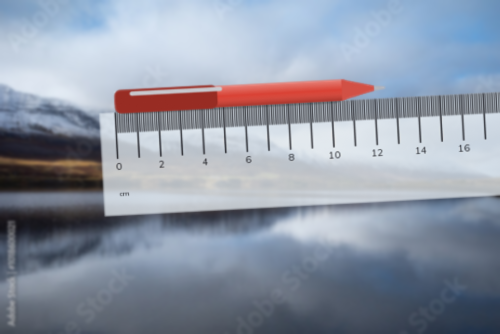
value=12.5 unit=cm
